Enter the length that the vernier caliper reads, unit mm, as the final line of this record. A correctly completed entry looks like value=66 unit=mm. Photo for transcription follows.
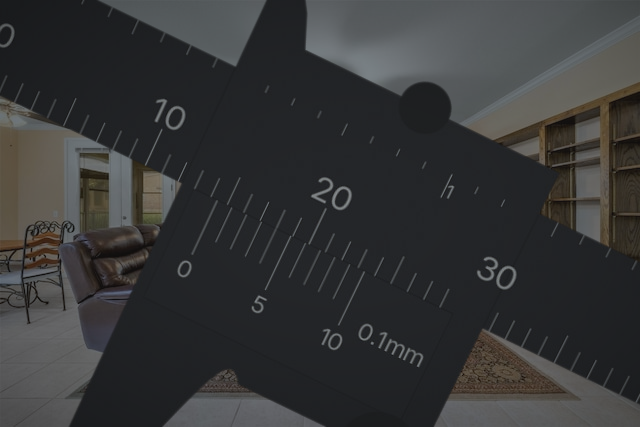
value=14.4 unit=mm
